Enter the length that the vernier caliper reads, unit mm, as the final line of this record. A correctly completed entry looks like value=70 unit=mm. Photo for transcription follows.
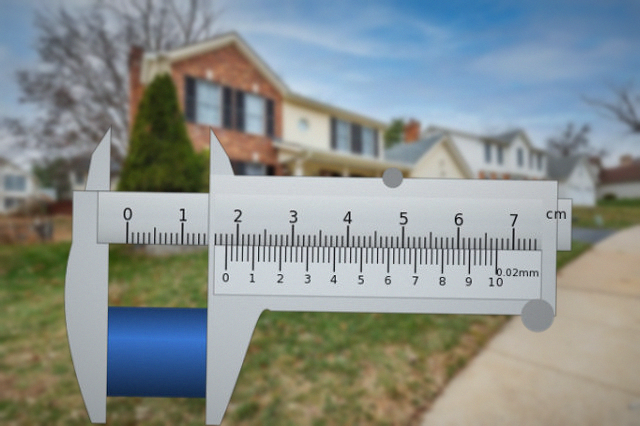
value=18.0 unit=mm
